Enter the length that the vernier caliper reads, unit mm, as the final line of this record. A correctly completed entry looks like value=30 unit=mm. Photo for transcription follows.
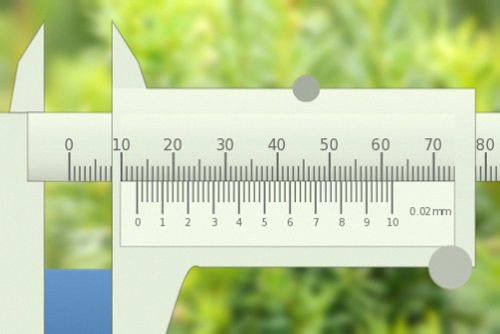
value=13.0 unit=mm
